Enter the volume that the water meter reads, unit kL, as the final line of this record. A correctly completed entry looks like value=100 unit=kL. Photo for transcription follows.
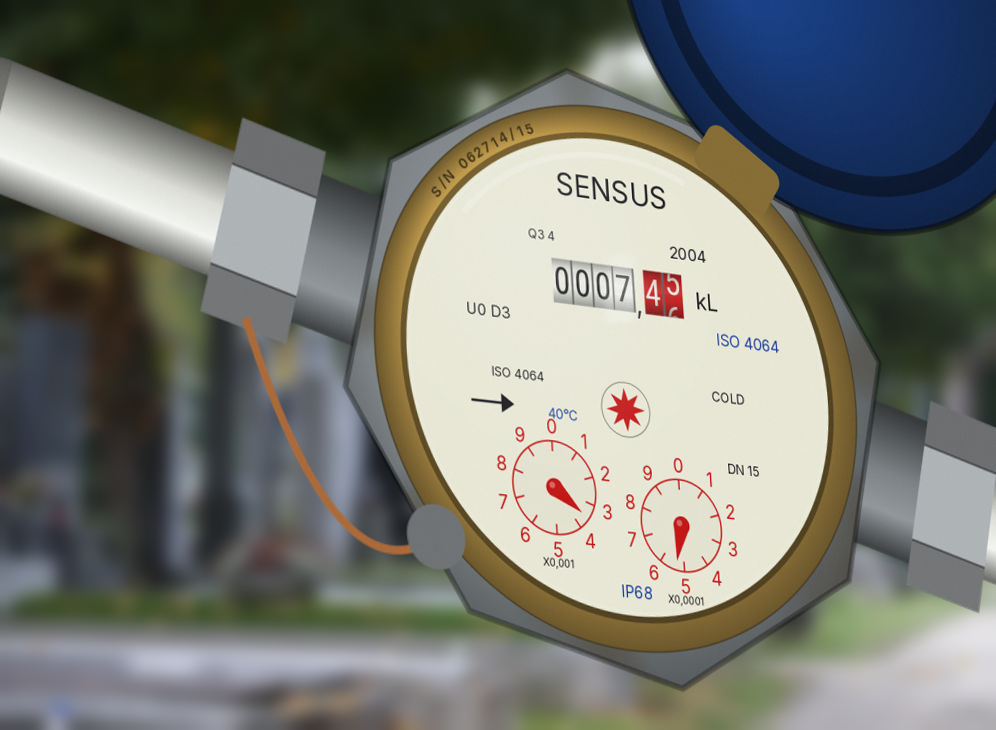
value=7.4535 unit=kL
